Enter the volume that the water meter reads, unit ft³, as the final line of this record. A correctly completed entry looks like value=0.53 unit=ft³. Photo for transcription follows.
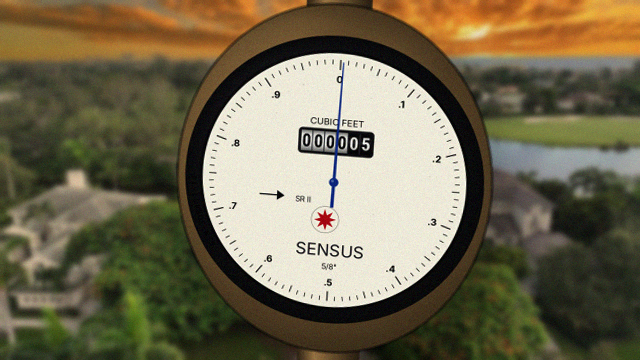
value=5.00 unit=ft³
